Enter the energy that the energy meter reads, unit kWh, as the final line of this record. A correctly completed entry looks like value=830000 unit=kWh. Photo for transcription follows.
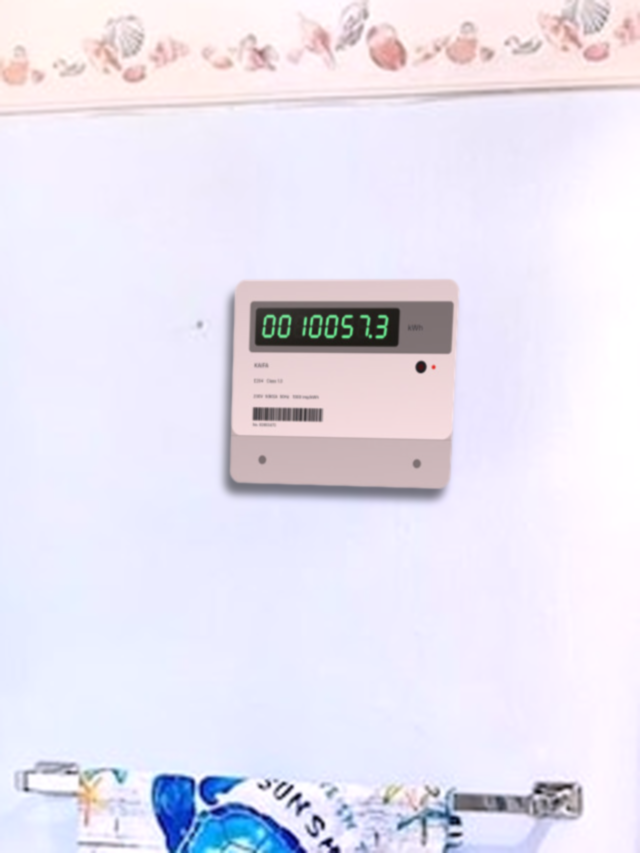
value=10057.3 unit=kWh
